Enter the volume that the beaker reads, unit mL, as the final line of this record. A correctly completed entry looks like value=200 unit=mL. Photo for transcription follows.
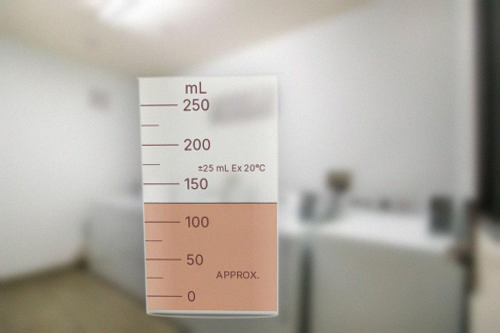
value=125 unit=mL
